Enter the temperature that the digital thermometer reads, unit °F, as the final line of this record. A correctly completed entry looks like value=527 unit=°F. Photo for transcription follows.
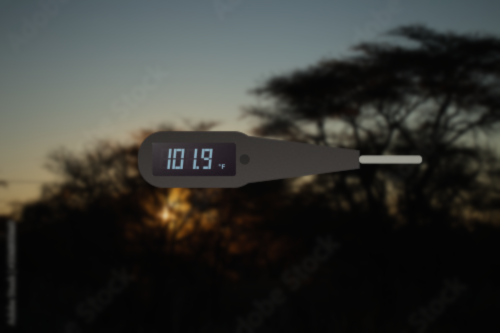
value=101.9 unit=°F
